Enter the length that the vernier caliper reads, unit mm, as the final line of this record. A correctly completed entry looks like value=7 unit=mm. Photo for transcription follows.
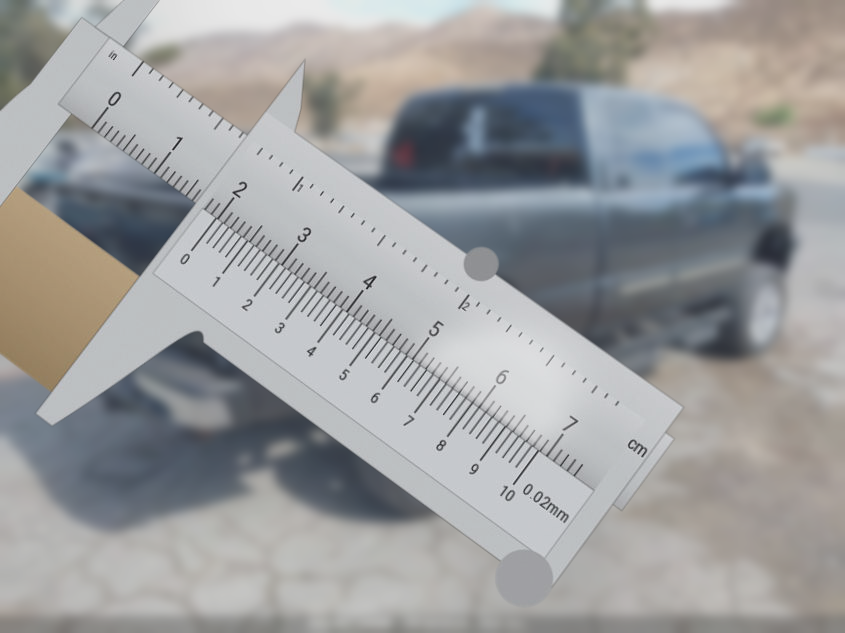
value=19.8 unit=mm
